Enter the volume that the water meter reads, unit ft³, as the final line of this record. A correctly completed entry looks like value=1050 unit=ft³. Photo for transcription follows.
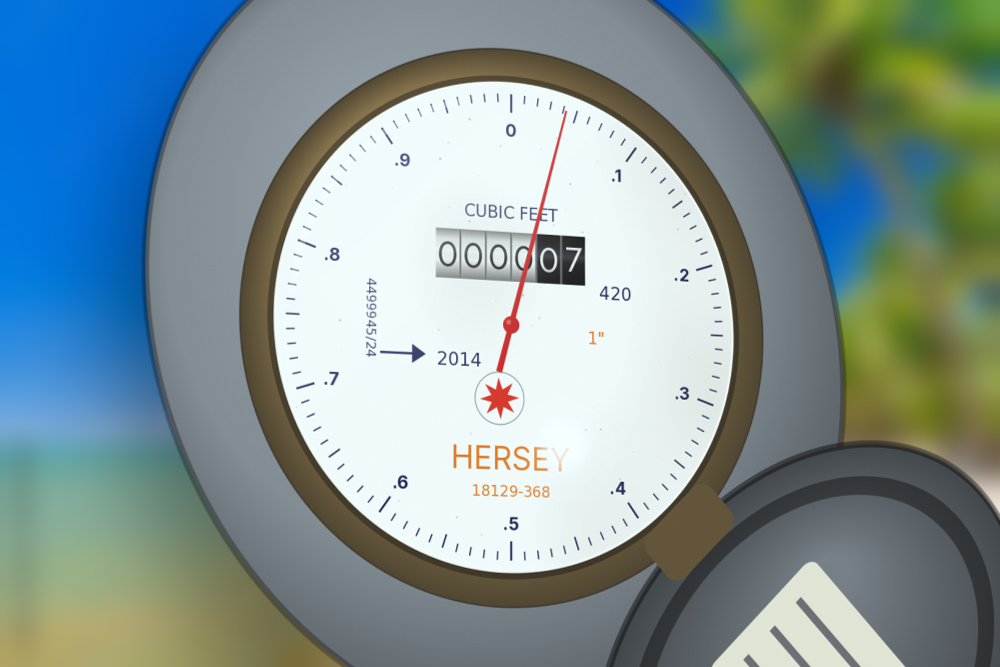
value=7.04 unit=ft³
